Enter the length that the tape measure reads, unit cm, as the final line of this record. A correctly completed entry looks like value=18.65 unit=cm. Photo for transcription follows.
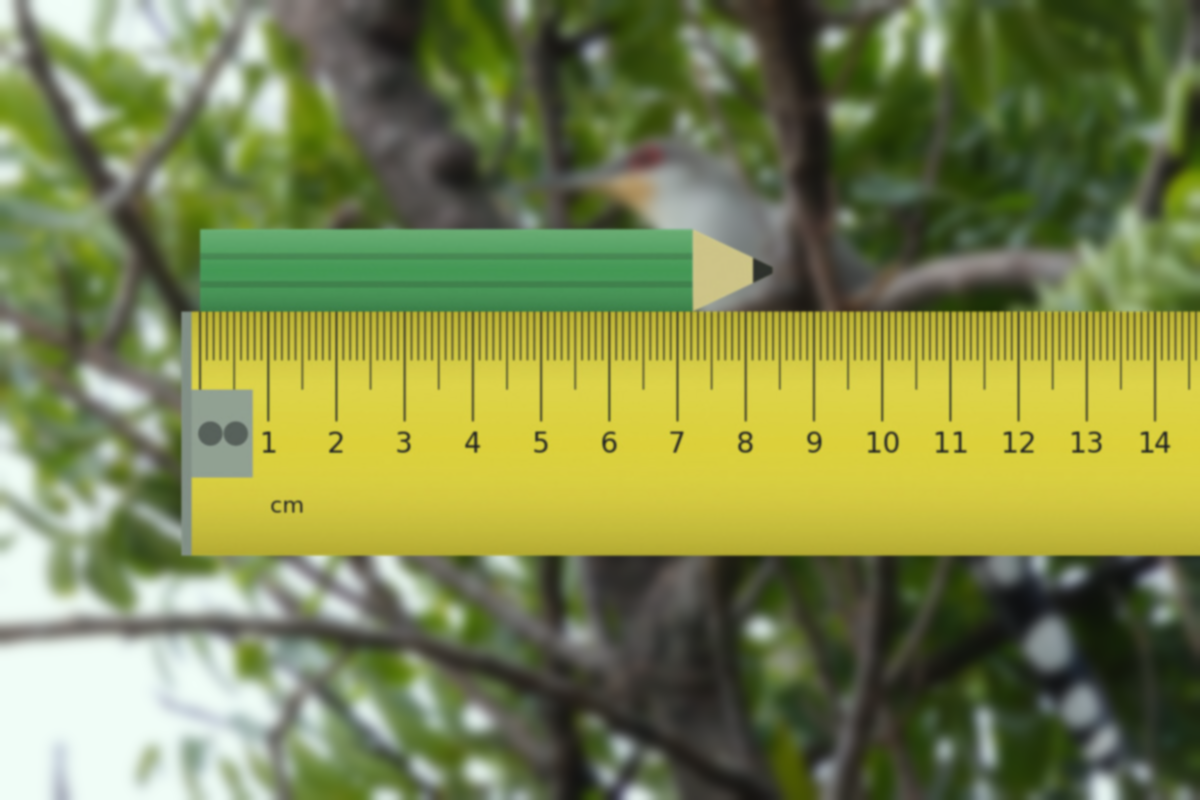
value=8.4 unit=cm
